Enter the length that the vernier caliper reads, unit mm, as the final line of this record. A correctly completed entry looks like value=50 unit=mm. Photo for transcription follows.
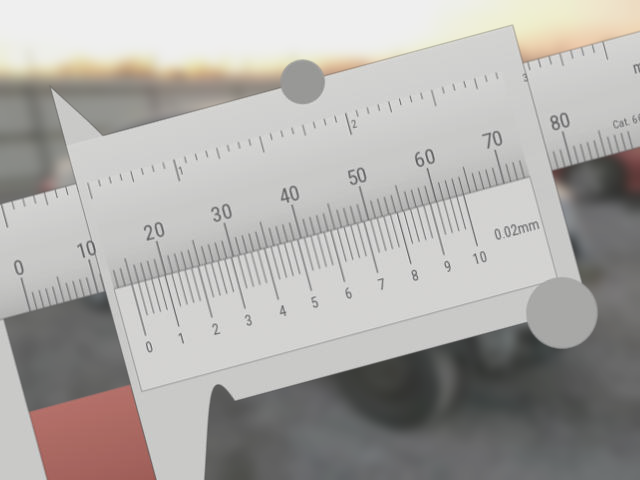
value=15.0 unit=mm
